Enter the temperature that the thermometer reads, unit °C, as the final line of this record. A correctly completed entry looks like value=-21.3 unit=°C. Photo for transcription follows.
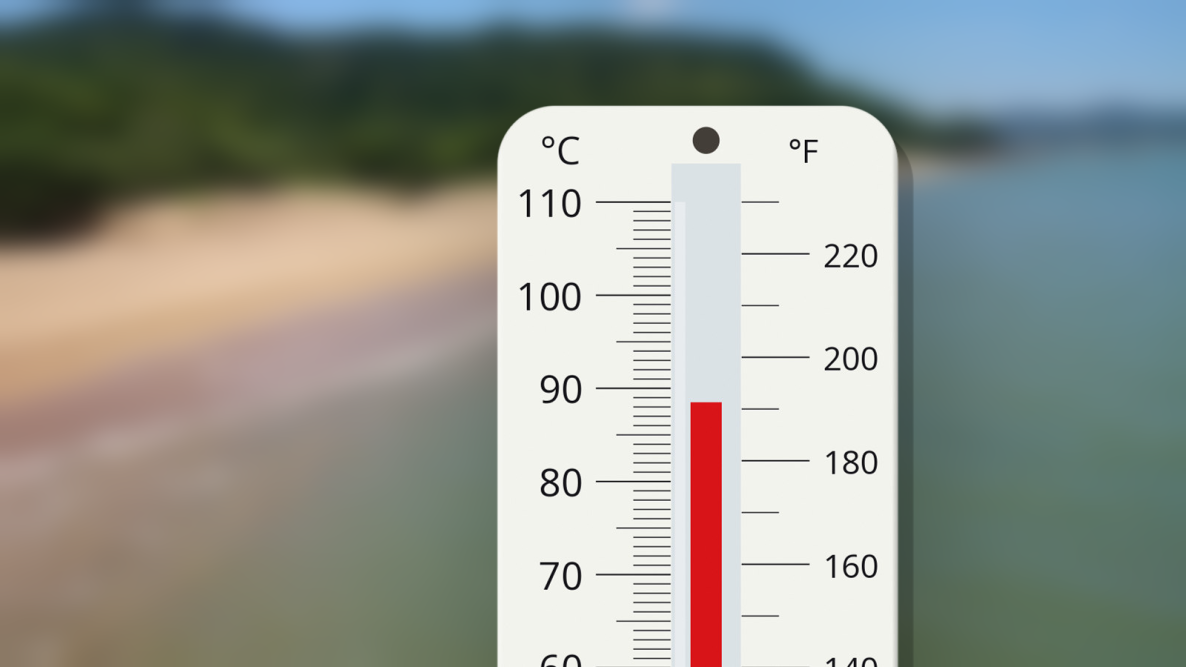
value=88.5 unit=°C
